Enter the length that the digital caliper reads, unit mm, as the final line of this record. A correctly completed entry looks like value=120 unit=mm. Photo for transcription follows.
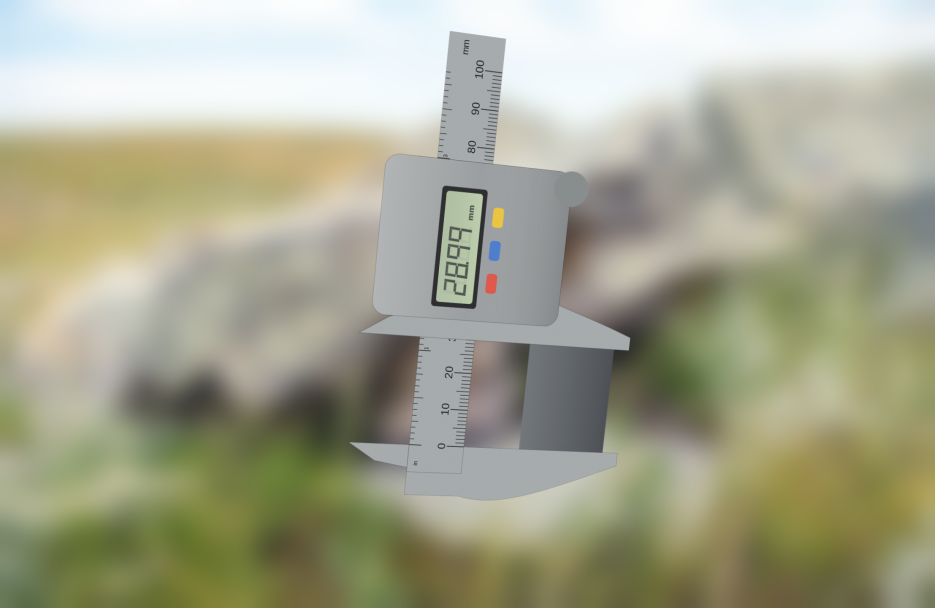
value=28.99 unit=mm
